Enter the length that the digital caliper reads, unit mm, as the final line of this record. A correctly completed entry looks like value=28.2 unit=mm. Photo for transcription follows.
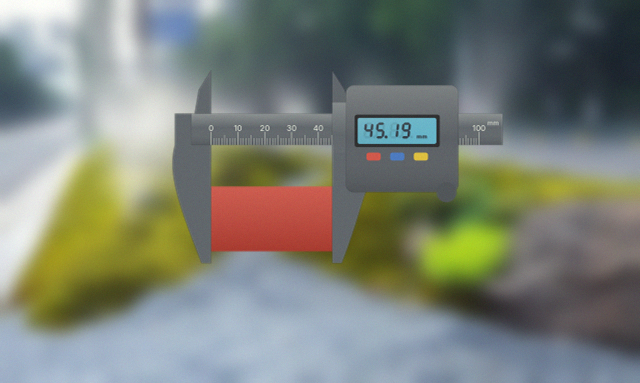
value=45.19 unit=mm
